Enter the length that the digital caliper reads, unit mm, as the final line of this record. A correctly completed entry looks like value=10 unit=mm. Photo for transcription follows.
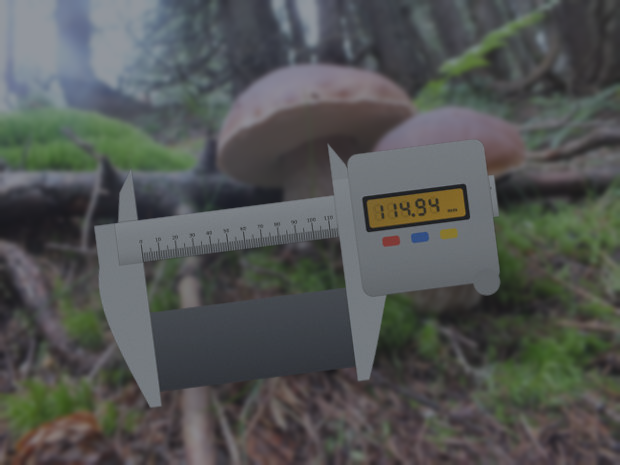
value=114.94 unit=mm
